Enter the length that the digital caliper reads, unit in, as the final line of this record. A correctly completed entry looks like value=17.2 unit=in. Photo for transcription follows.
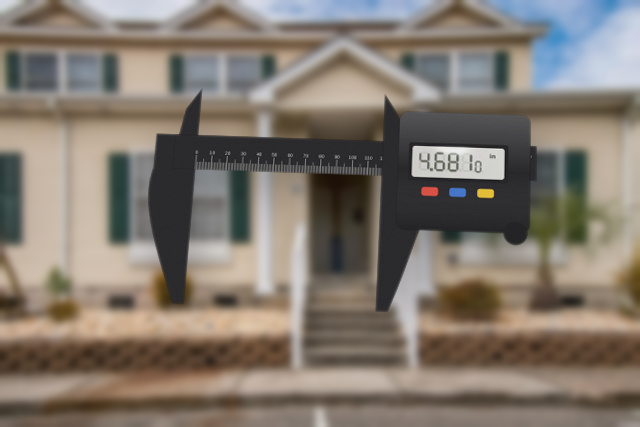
value=4.6810 unit=in
